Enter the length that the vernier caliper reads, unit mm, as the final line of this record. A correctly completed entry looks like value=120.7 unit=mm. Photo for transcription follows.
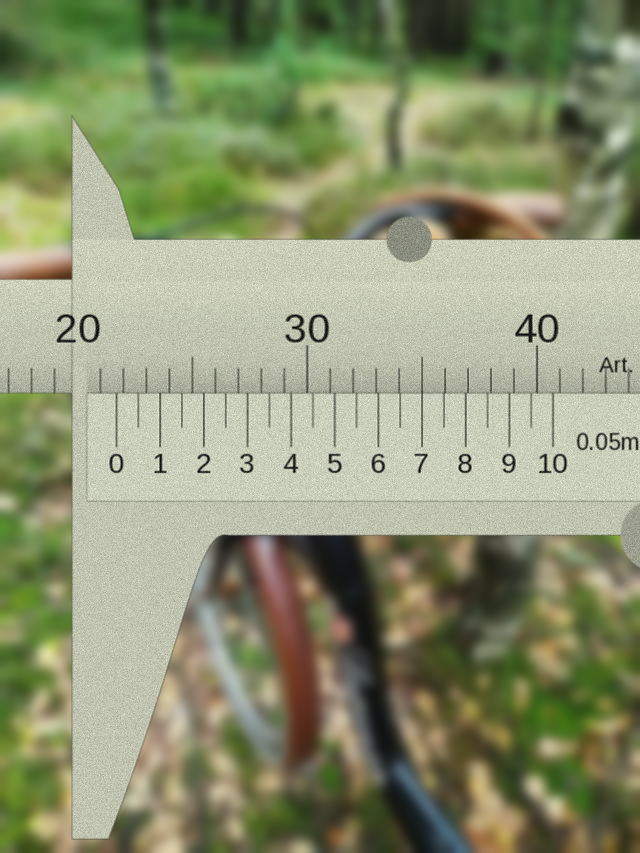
value=21.7 unit=mm
